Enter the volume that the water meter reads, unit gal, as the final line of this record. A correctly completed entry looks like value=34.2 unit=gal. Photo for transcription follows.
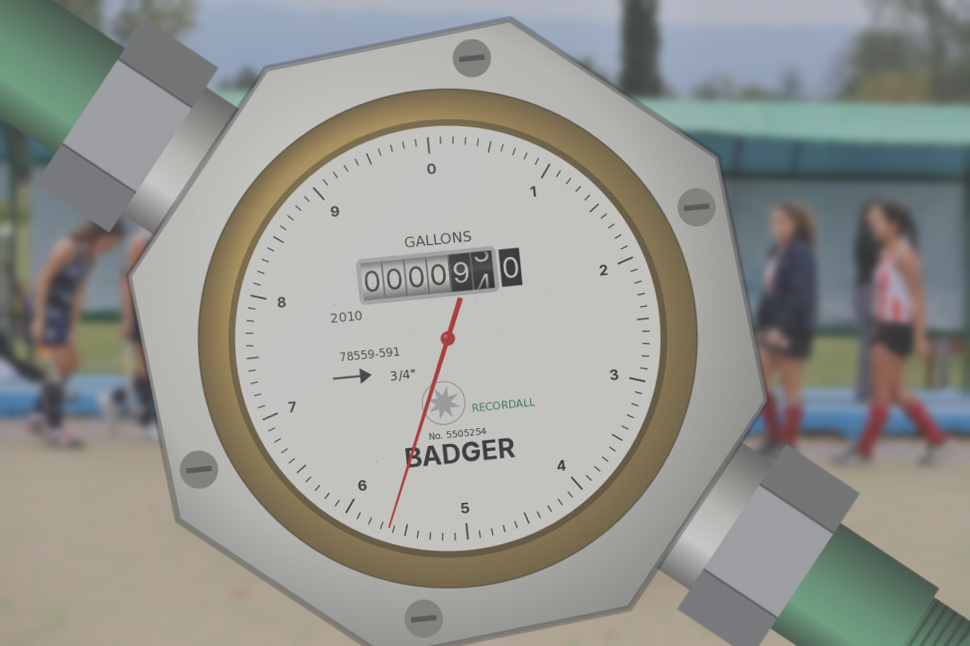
value=935.6 unit=gal
